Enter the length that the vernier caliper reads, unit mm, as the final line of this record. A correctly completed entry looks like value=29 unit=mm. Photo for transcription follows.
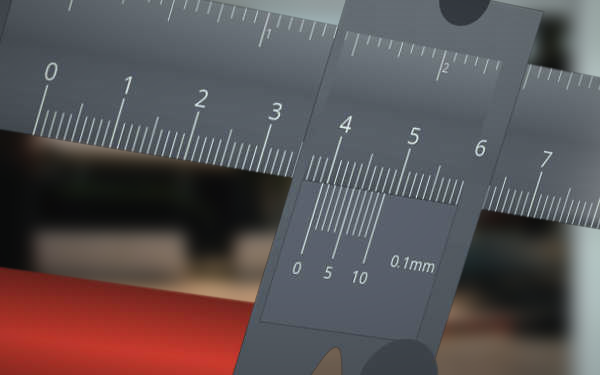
value=39.4 unit=mm
